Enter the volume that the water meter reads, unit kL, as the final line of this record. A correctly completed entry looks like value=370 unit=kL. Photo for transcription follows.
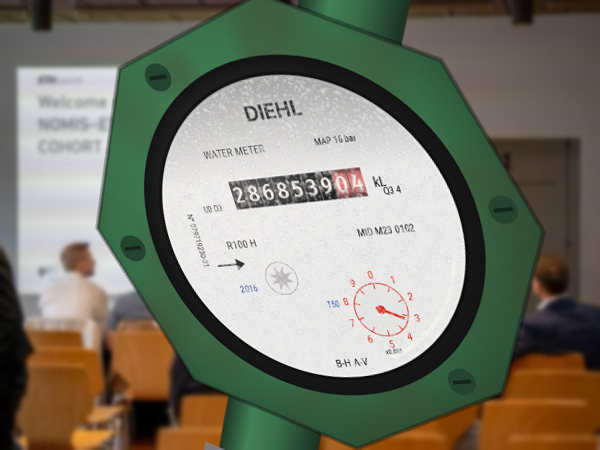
value=2868539.043 unit=kL
